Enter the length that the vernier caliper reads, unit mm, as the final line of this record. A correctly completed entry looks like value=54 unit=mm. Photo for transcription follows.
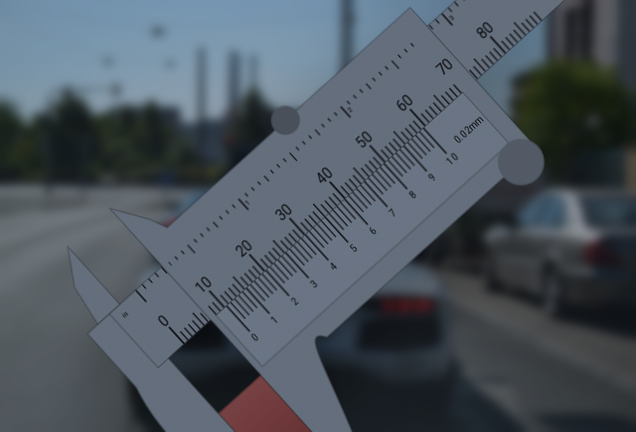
value=10.5 unit=mm
